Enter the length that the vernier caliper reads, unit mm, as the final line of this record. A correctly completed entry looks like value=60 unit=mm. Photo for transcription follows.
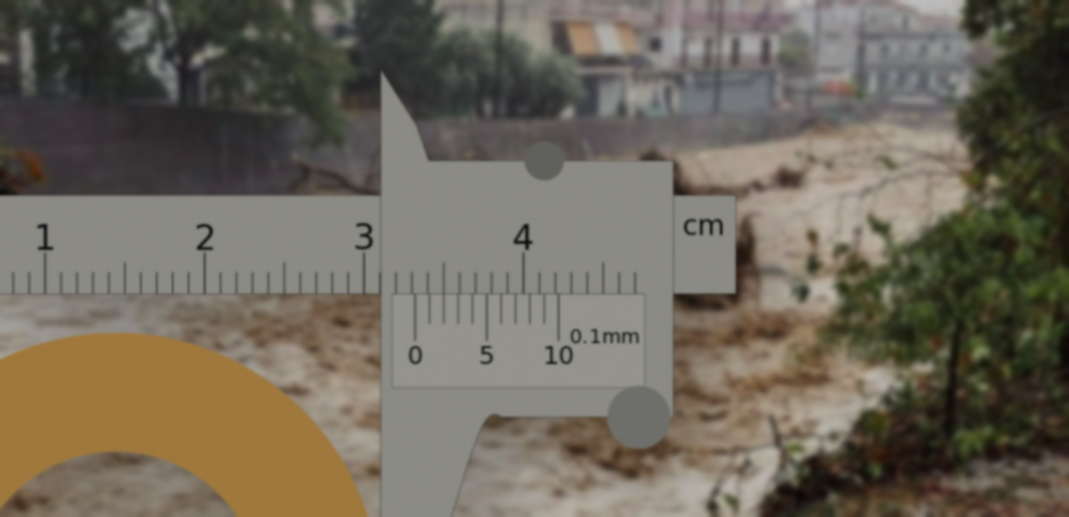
value=33.2 unit=mm
